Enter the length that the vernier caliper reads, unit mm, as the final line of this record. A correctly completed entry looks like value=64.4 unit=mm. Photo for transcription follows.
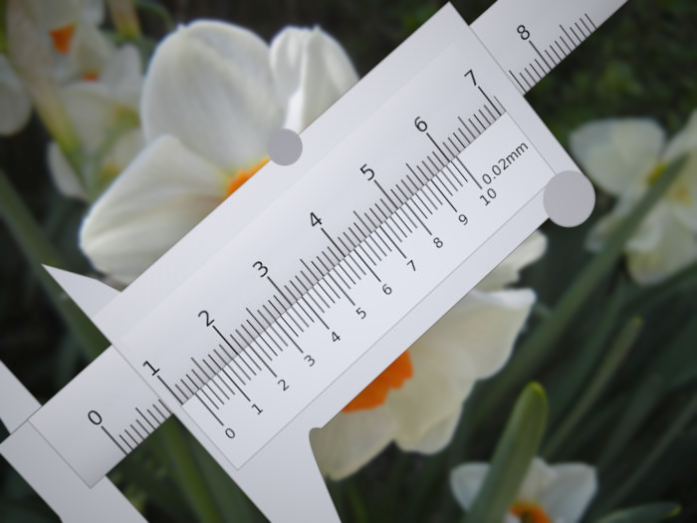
value=12.2 unit=mm
